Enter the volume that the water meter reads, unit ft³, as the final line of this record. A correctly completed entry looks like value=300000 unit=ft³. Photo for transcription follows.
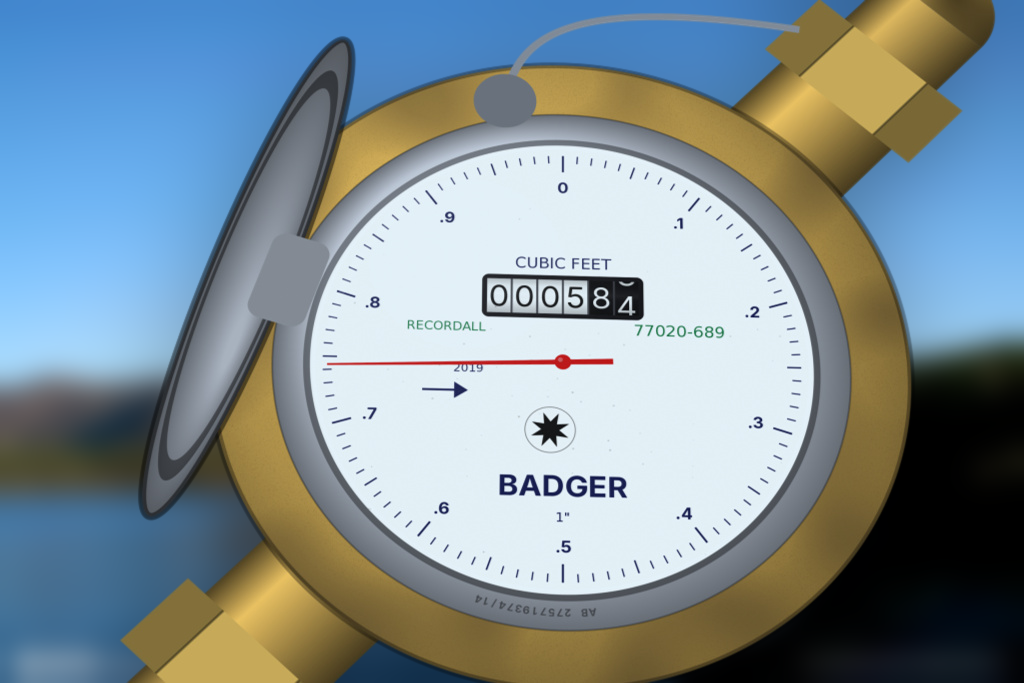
value=583.74 unit=ft³
